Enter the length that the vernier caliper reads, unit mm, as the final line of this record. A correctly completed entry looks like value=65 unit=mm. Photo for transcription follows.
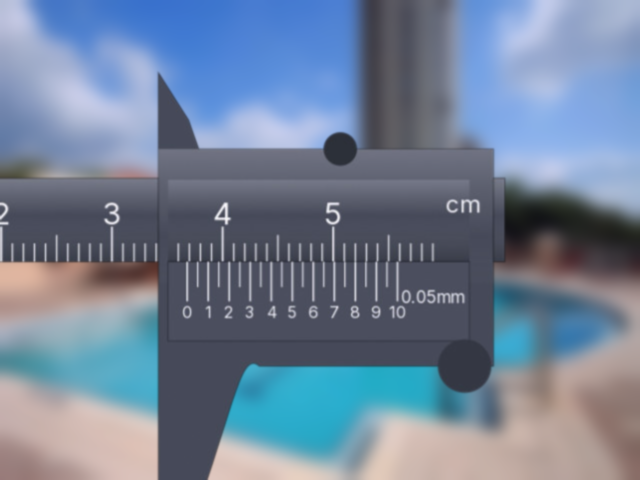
value=36.8 unit=mm
